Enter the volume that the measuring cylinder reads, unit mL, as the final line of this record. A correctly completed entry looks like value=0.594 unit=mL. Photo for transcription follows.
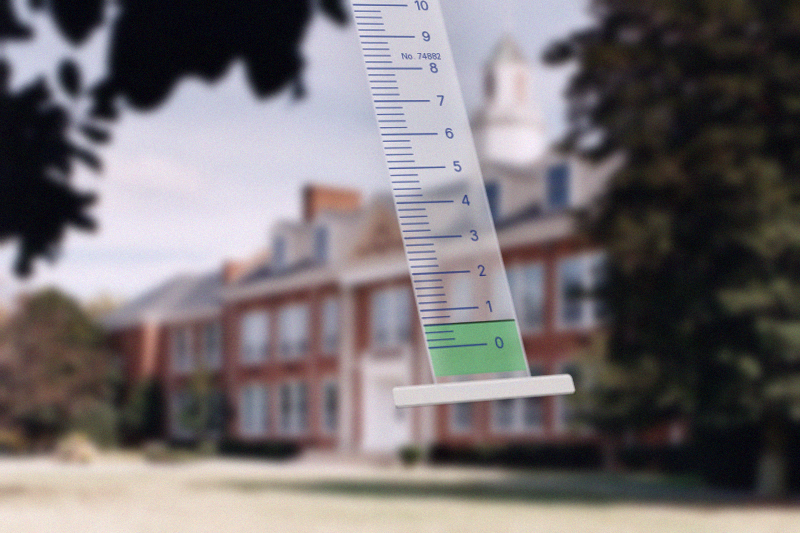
value=0.6 unit=mL
